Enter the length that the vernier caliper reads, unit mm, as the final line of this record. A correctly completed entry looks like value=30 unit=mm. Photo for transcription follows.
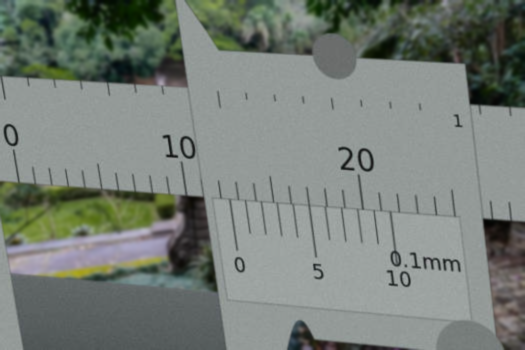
value=12.5 unit=mm
